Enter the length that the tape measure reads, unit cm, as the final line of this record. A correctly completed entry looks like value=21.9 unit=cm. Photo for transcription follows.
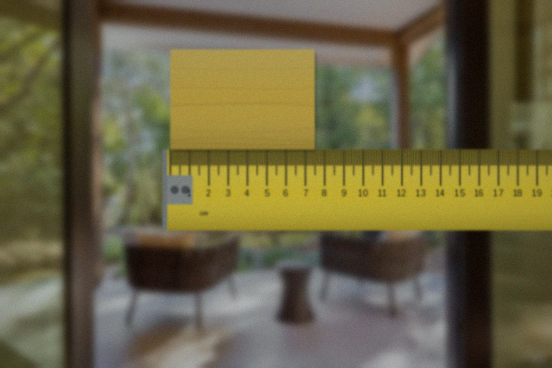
value=7.5 unit=cm
